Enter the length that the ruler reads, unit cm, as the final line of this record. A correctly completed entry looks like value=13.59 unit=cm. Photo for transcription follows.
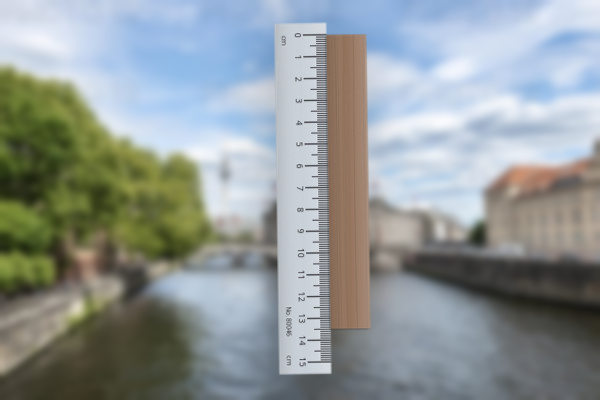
value=13.5 unit=cm
